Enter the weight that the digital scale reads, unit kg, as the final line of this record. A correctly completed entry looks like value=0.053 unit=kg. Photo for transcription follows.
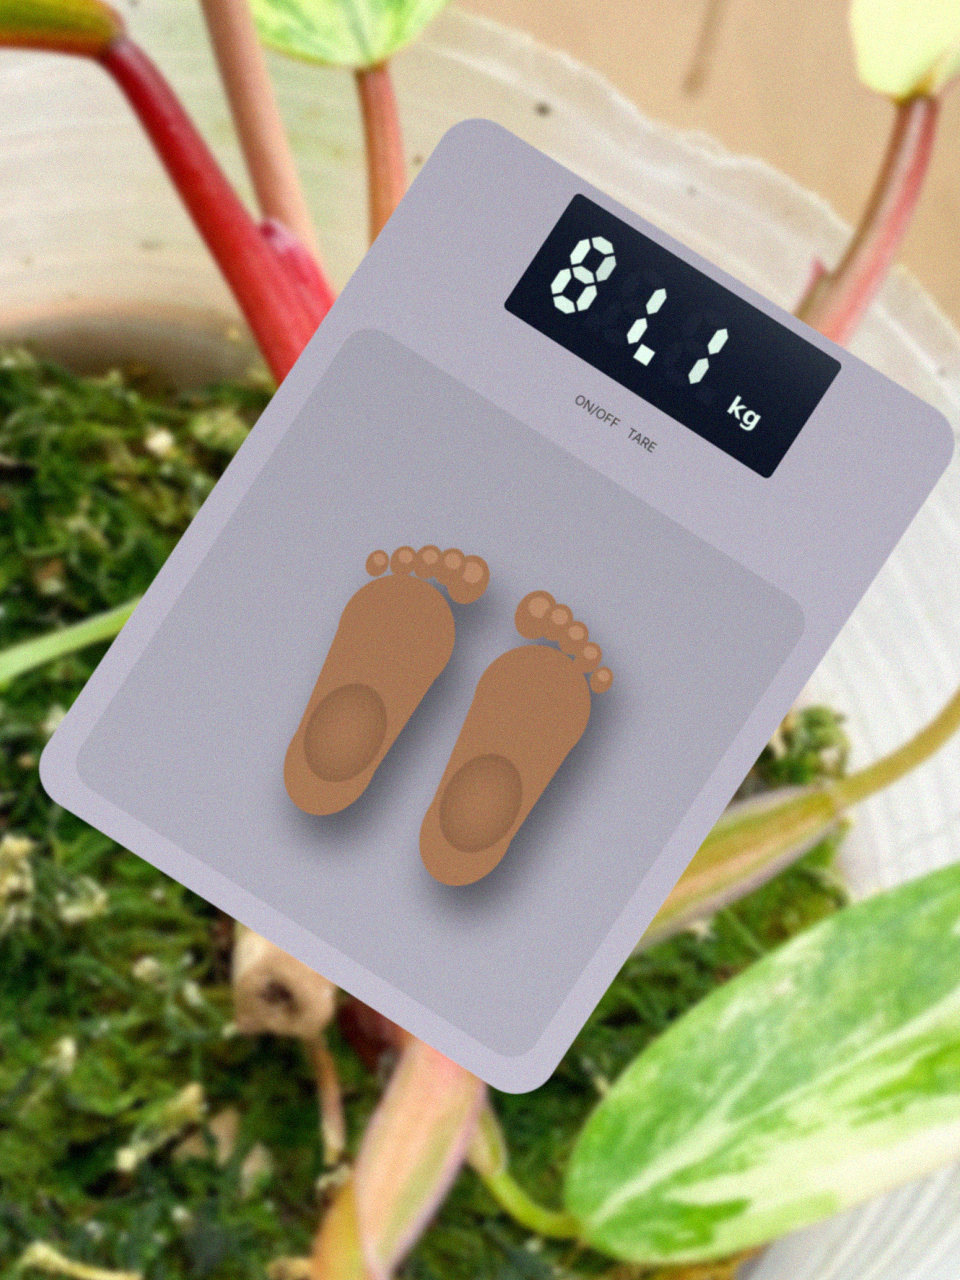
value=81.1 unit=kg
